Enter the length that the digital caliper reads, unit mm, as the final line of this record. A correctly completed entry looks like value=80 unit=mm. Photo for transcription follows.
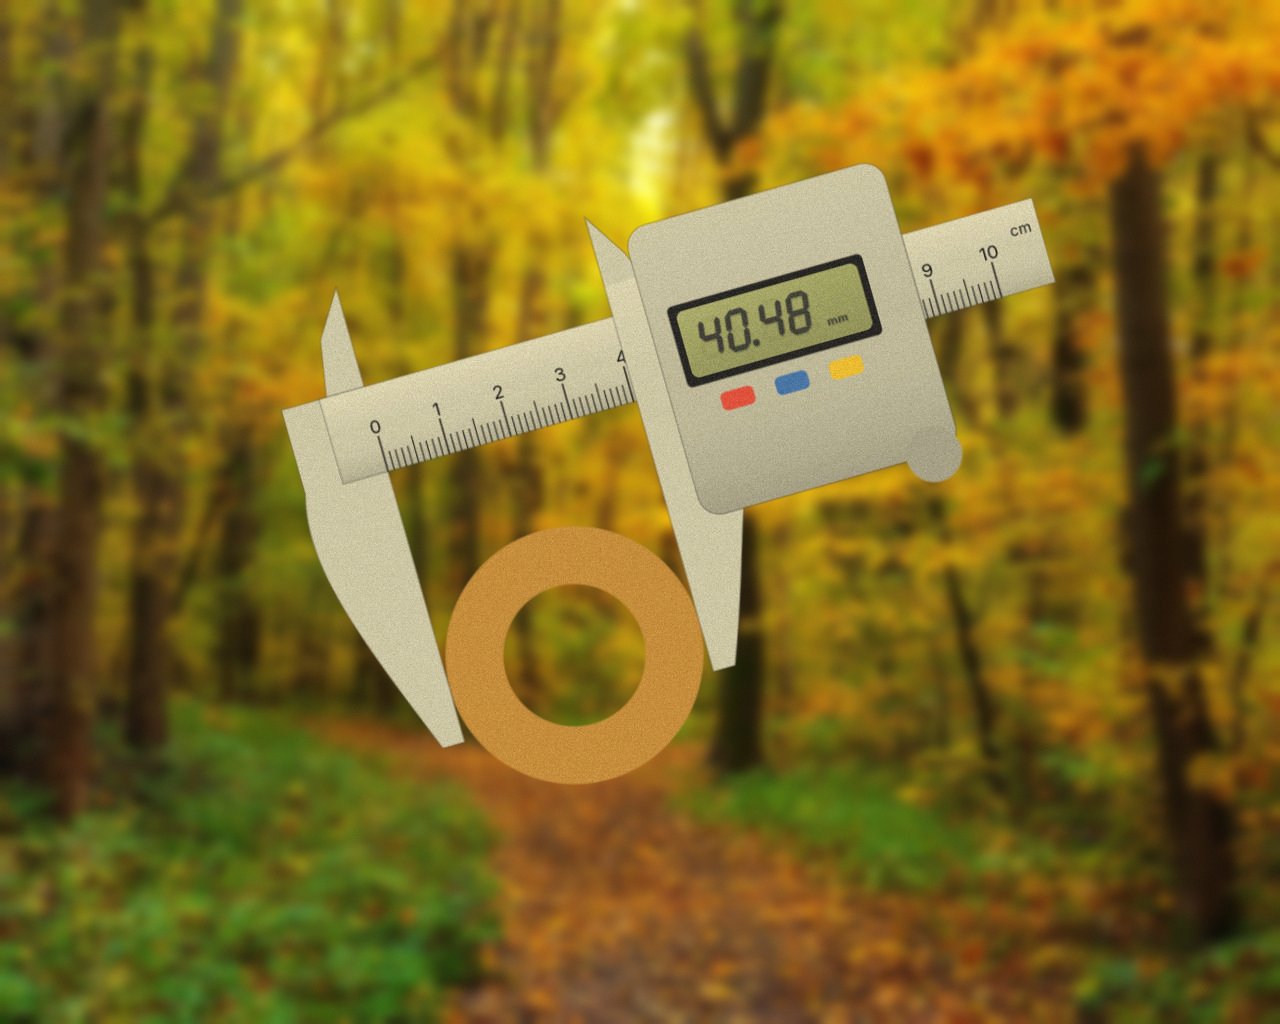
value=40.48 unit=mm
